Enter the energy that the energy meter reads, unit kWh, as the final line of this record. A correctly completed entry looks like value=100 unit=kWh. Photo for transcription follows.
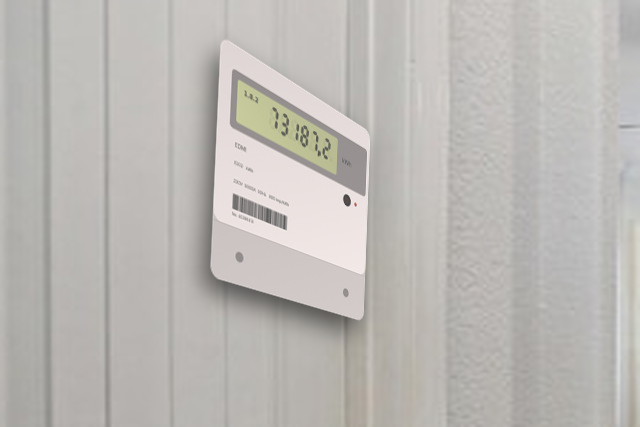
value=73187.2 unit=kWh
